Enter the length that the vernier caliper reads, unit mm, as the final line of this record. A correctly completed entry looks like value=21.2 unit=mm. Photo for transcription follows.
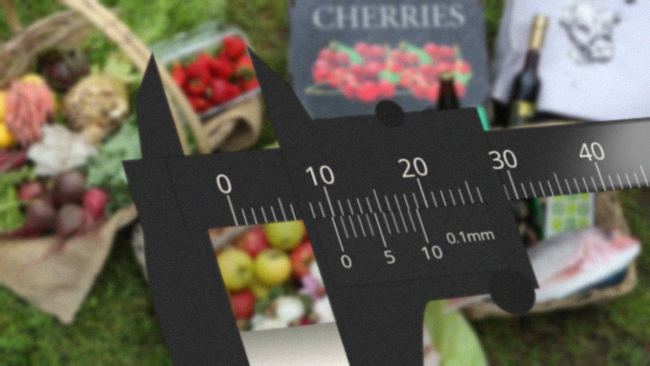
value=9.8 unit=mm
